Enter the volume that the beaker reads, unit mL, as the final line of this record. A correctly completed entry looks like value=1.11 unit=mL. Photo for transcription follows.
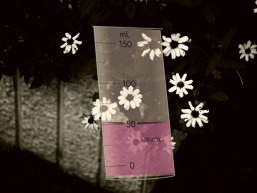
value=50 unit=mL
